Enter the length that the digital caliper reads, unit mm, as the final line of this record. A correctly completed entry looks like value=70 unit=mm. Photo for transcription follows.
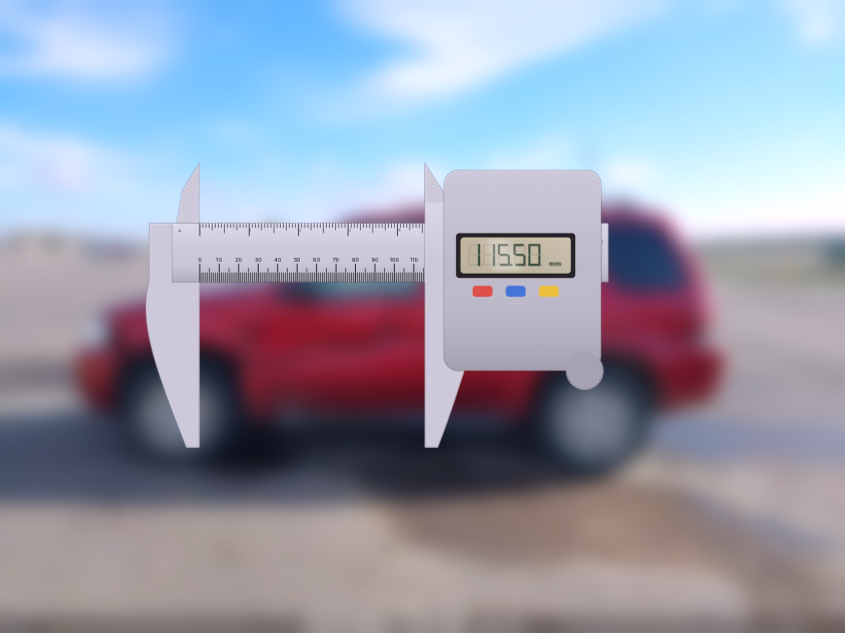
value=115.50 unit=mm
